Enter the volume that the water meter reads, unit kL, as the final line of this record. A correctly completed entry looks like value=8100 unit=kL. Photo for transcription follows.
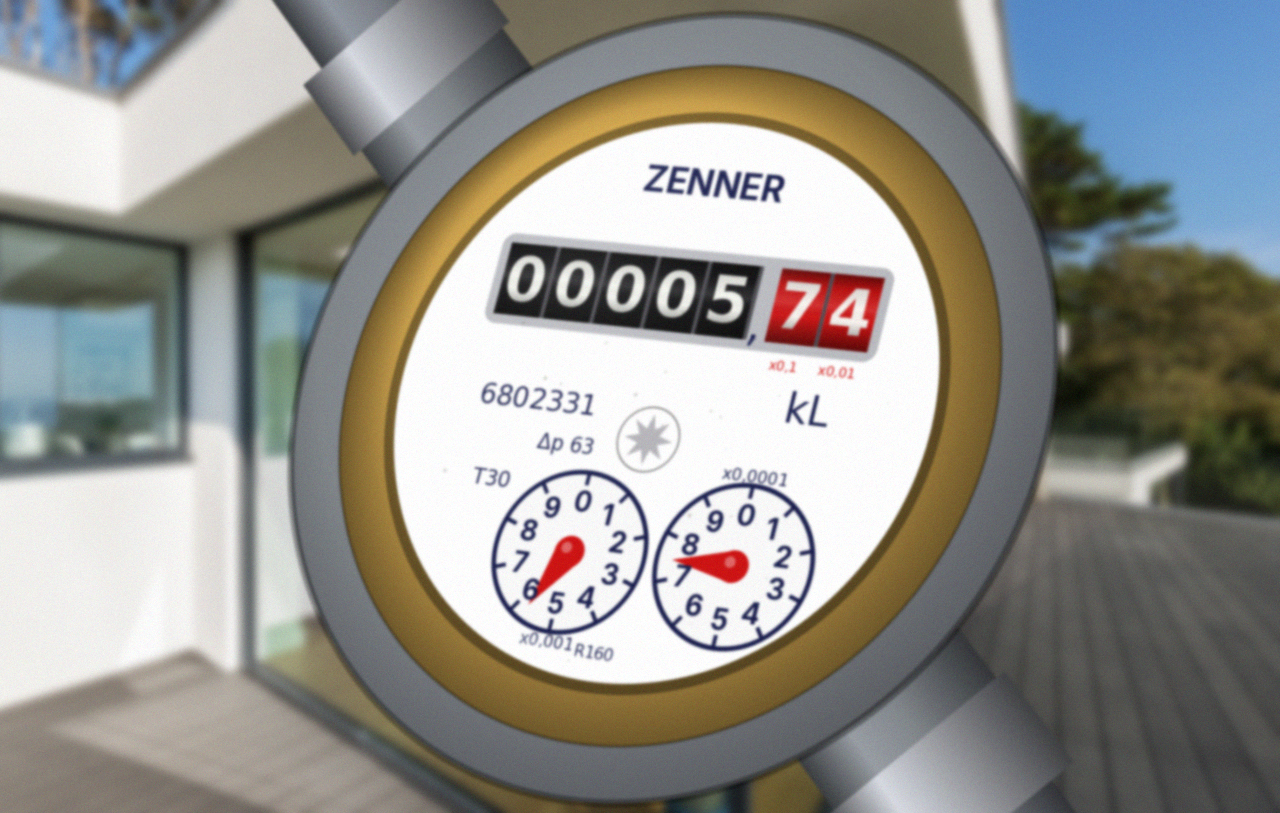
value=5.7457 unit=kL
